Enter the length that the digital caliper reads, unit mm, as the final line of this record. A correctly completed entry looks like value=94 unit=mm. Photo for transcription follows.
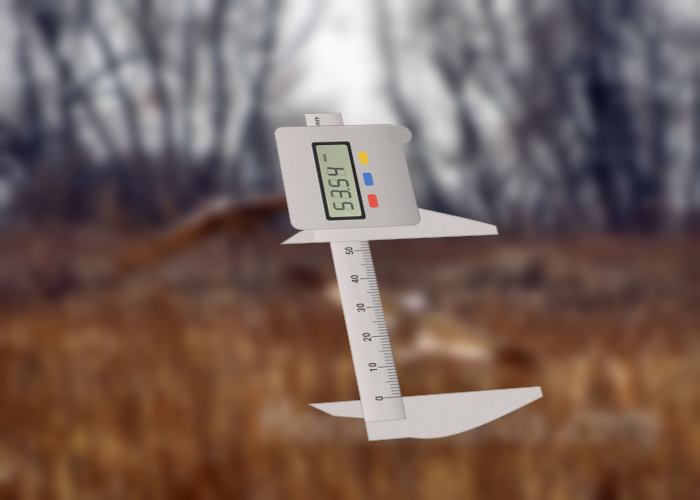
value=53.54 unit=mm
